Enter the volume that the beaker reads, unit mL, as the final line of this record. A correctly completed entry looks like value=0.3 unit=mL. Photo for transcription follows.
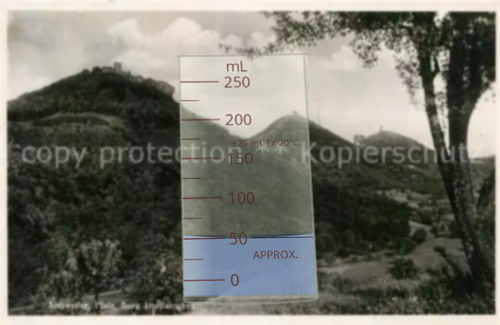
value=50 unit=mL
